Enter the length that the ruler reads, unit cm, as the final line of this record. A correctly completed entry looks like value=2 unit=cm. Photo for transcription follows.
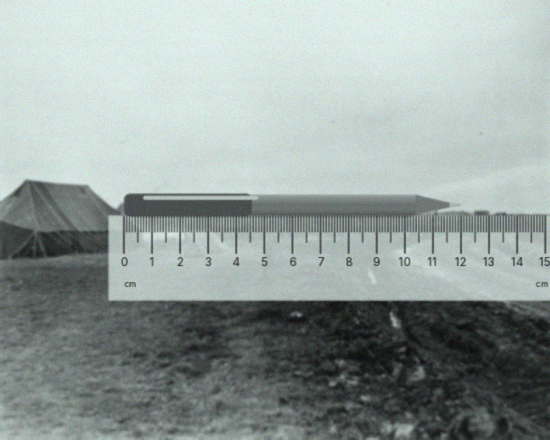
value=12 unit=cm
